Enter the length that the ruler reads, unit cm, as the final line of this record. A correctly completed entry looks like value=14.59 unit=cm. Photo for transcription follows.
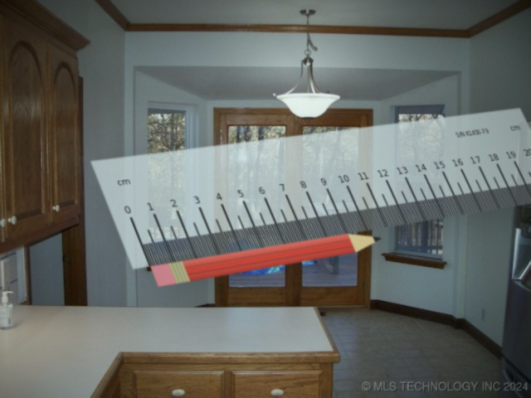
value=10.5 unit=cm
